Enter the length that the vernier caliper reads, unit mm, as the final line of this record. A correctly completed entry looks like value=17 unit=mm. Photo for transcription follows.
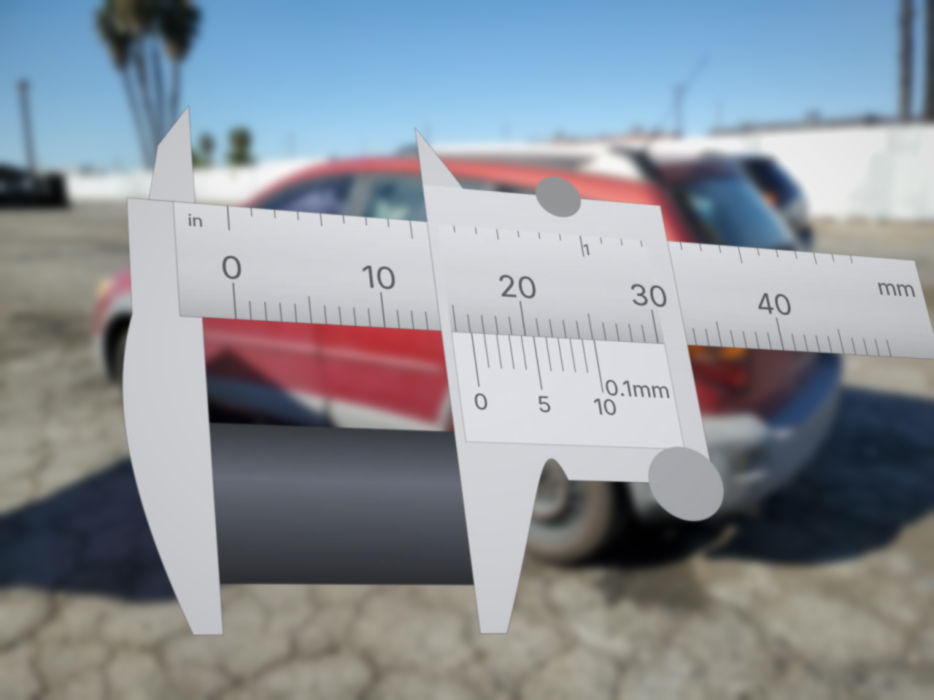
value=16.1 unit=mm
